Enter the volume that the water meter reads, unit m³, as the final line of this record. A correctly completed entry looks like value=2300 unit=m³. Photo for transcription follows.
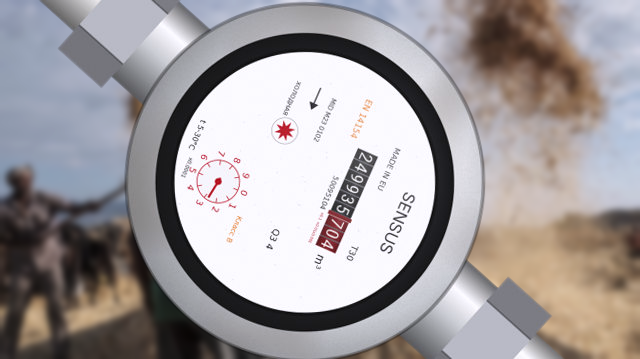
value=249935.7042 unit=m³
